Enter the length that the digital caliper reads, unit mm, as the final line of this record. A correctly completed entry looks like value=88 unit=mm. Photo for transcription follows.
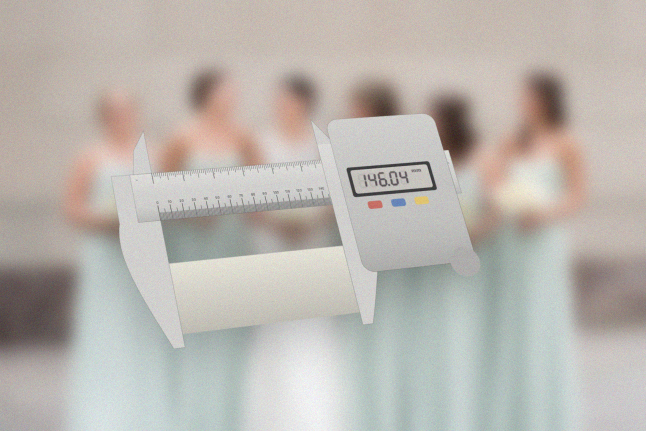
value=146.04 unit=mm
